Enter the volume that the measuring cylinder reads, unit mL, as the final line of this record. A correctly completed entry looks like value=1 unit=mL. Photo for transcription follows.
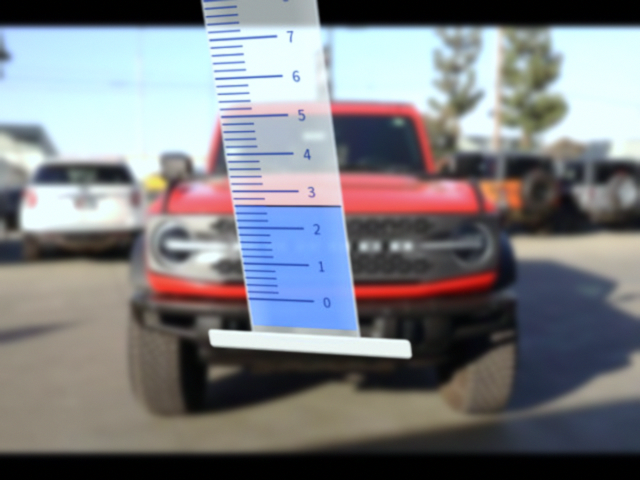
value=2.6 unit=mL
